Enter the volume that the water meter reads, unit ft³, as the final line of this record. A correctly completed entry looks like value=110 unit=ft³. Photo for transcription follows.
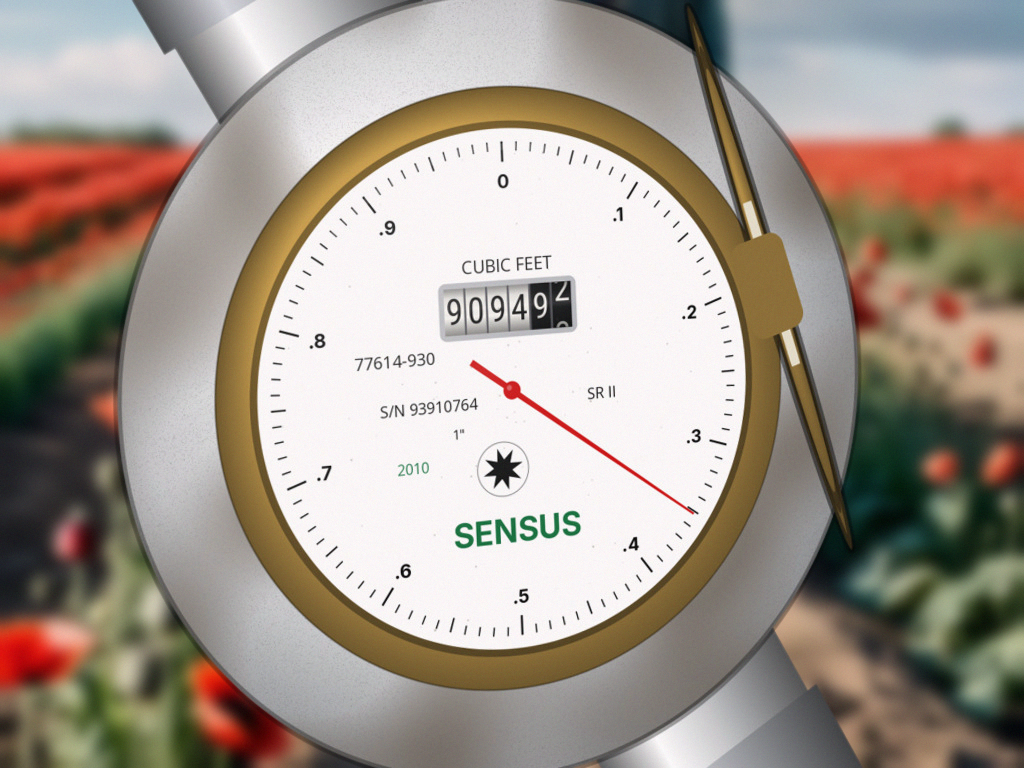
value=909492.35 unit=ft³
